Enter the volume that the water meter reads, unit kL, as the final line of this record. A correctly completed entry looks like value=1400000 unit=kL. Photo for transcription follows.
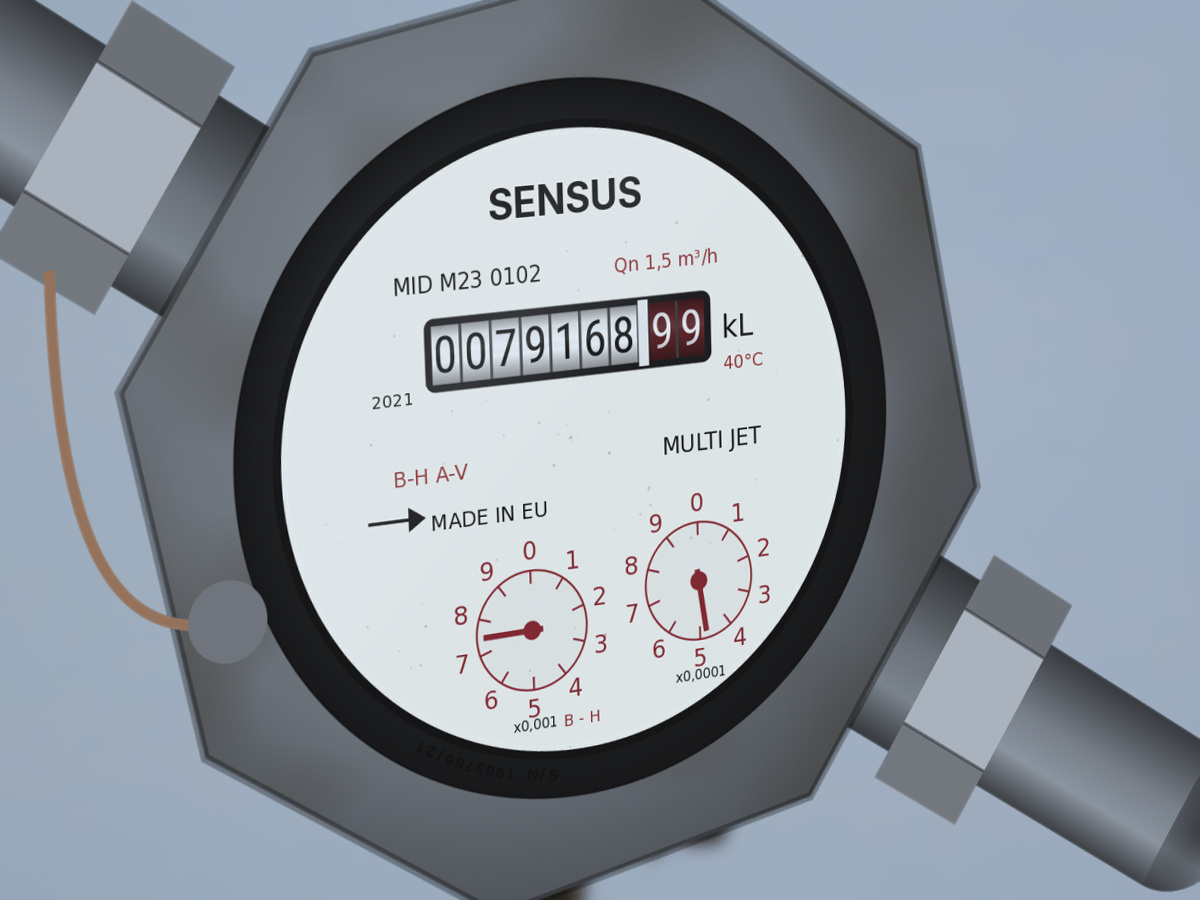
value=79168.9974 unit=kL
